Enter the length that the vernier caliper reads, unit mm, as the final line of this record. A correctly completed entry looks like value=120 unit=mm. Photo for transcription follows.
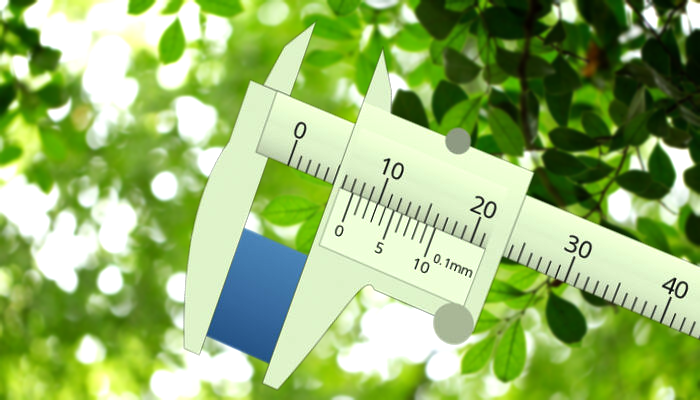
value=7.2 unit=mm
